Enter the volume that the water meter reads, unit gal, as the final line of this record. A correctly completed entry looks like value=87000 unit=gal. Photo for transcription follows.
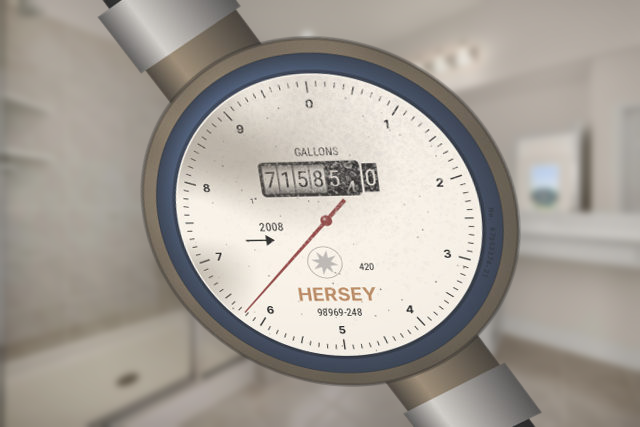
value=7158536.2 unit=gal
